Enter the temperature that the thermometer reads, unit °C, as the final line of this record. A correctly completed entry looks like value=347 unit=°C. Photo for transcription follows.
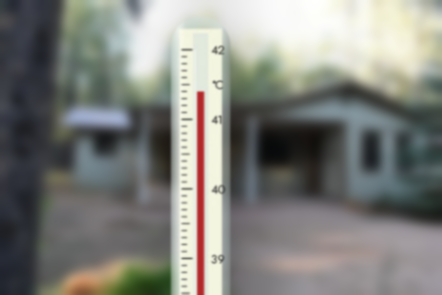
value=41.4 unit=°C
